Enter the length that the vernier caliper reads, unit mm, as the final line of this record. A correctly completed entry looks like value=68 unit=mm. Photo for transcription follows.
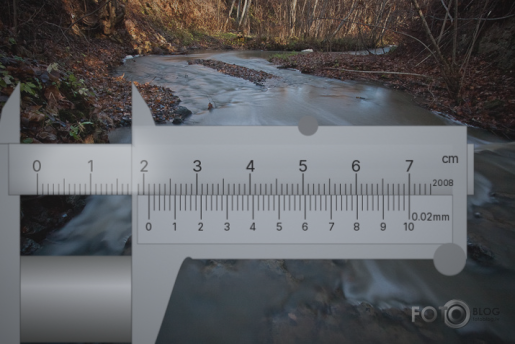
value=21.0 unit=mm
